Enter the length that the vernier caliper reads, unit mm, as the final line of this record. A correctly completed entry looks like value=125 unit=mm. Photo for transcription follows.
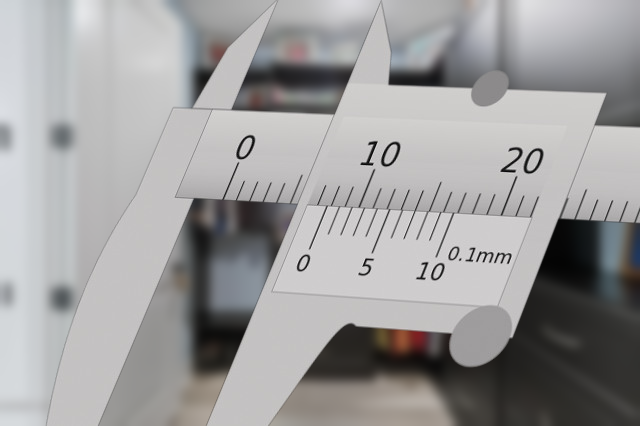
value=7.7 unit=mm
